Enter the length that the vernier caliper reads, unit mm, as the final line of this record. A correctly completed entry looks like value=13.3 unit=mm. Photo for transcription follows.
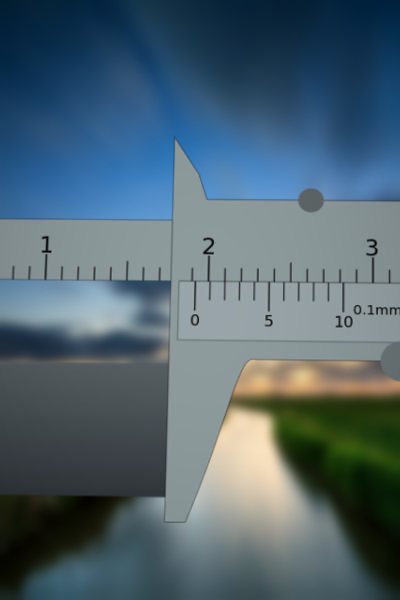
value=19.2 unit=mm
